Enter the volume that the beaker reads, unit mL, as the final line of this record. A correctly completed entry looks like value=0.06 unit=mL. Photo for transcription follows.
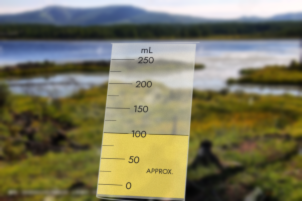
value=100 unit=mL
